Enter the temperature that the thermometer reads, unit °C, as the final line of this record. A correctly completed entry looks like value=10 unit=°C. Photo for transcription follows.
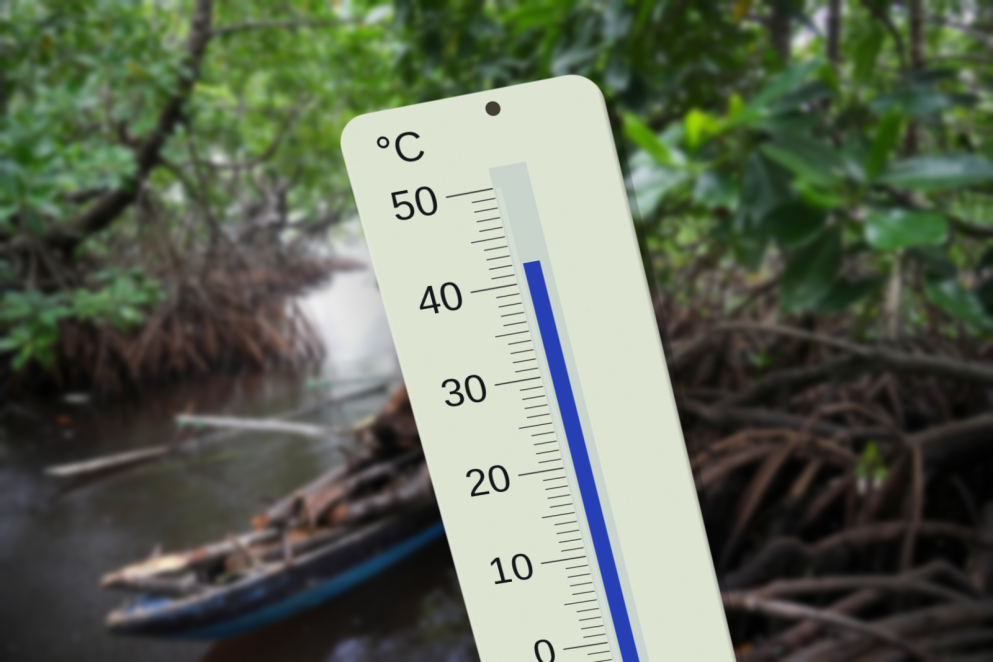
value=42 unit=°C
